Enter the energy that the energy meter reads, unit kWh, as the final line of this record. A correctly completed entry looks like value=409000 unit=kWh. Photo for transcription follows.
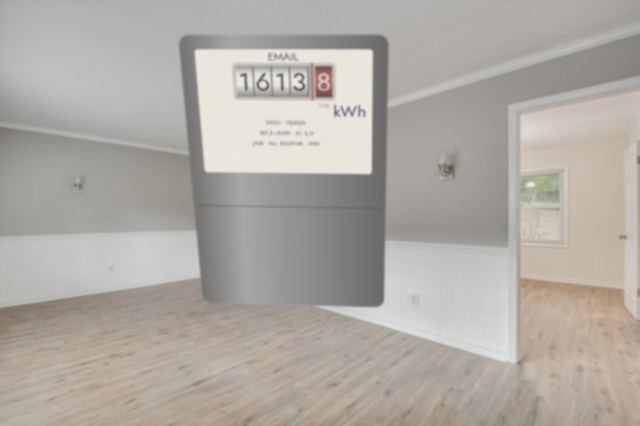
value=1613.8 unit=kWh
